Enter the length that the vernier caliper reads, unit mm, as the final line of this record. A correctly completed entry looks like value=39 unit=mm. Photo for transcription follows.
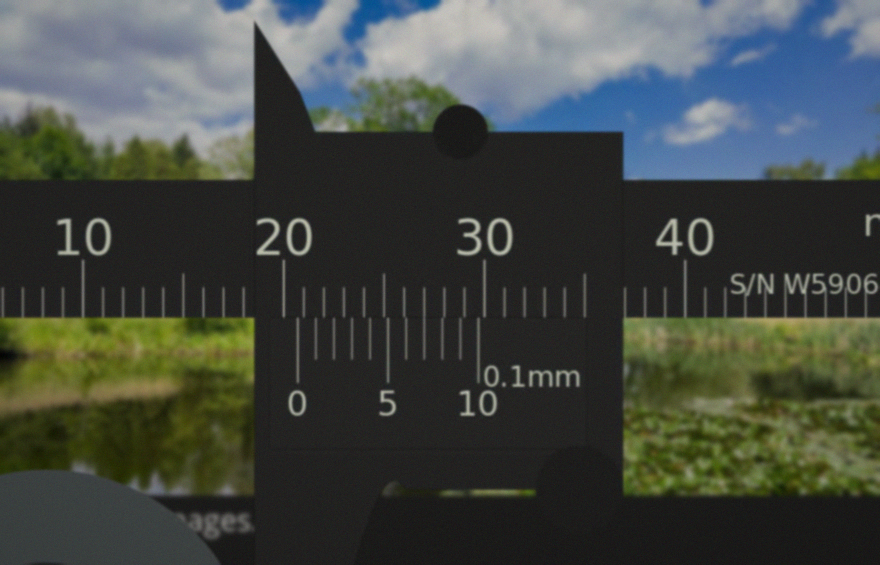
value=20.7 unit=mm
